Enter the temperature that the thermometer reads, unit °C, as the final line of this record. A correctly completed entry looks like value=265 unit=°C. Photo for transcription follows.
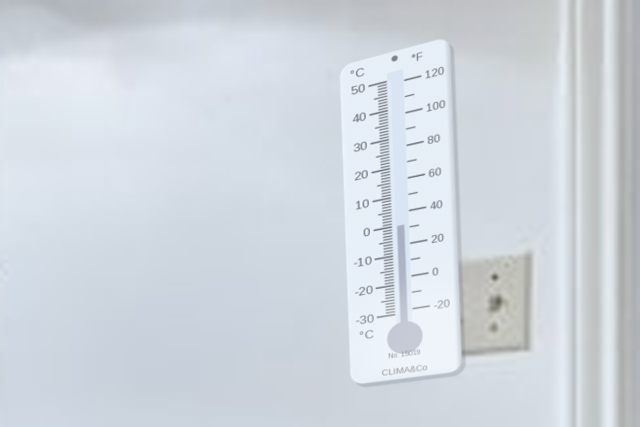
value=0 unit=°C
